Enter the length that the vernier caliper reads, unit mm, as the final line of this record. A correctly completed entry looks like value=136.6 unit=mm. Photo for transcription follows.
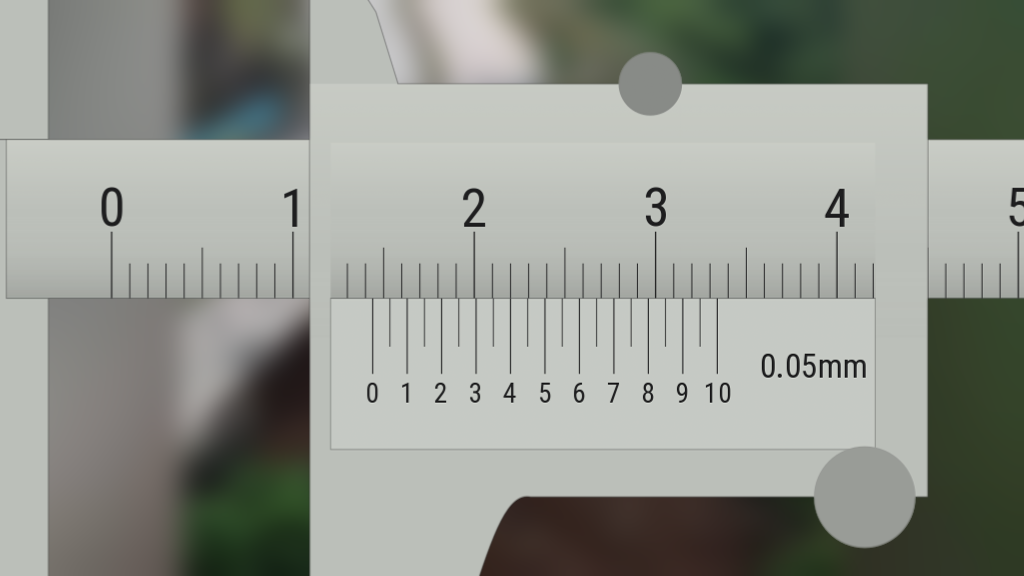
value=14.4 unit=mm
